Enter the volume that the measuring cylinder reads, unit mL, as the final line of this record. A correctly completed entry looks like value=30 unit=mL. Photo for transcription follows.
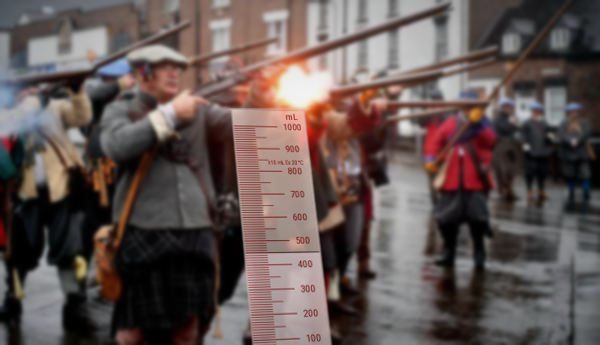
value=450 unit=mL
